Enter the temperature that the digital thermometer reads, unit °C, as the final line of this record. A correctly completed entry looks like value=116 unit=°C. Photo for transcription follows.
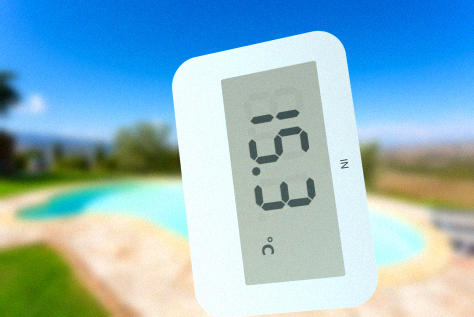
value=15.3 unit=°C
